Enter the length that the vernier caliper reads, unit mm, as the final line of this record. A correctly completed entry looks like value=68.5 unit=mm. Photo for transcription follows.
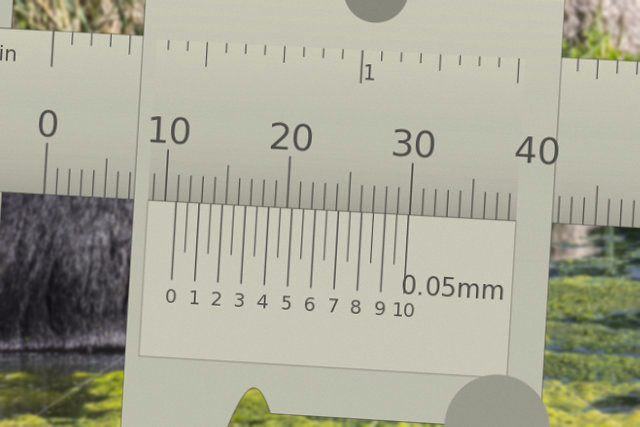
value=10.9 unit=mm
